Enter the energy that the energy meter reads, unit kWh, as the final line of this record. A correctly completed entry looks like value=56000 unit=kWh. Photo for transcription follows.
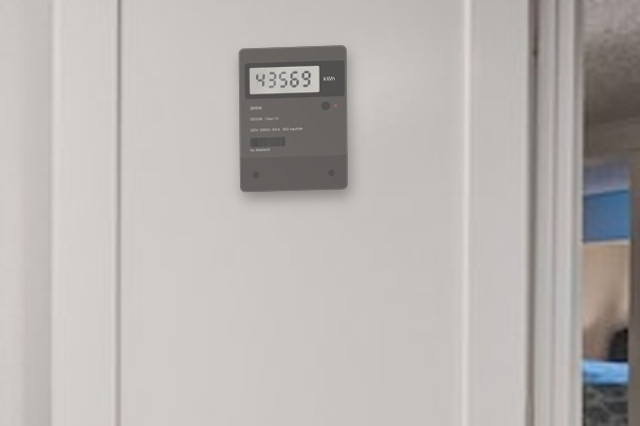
value=43569 unit=kWh
